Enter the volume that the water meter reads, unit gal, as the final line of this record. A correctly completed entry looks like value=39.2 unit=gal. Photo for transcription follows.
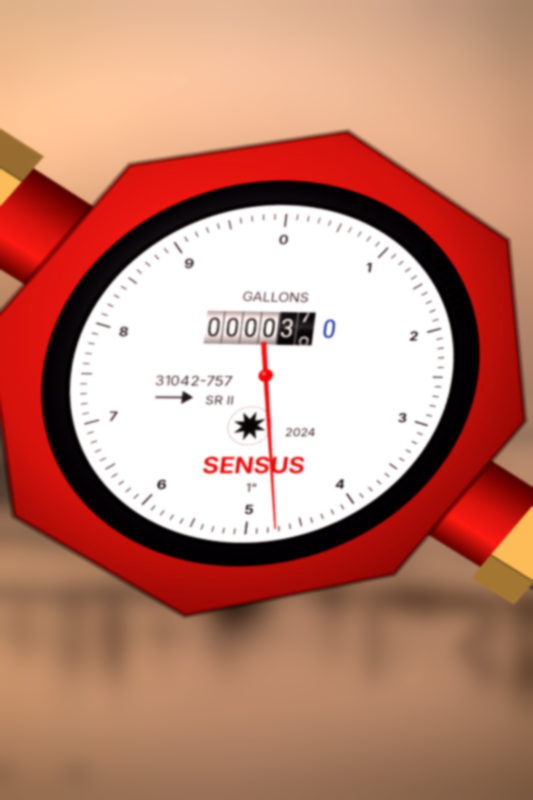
value=374.7 unit=gal
